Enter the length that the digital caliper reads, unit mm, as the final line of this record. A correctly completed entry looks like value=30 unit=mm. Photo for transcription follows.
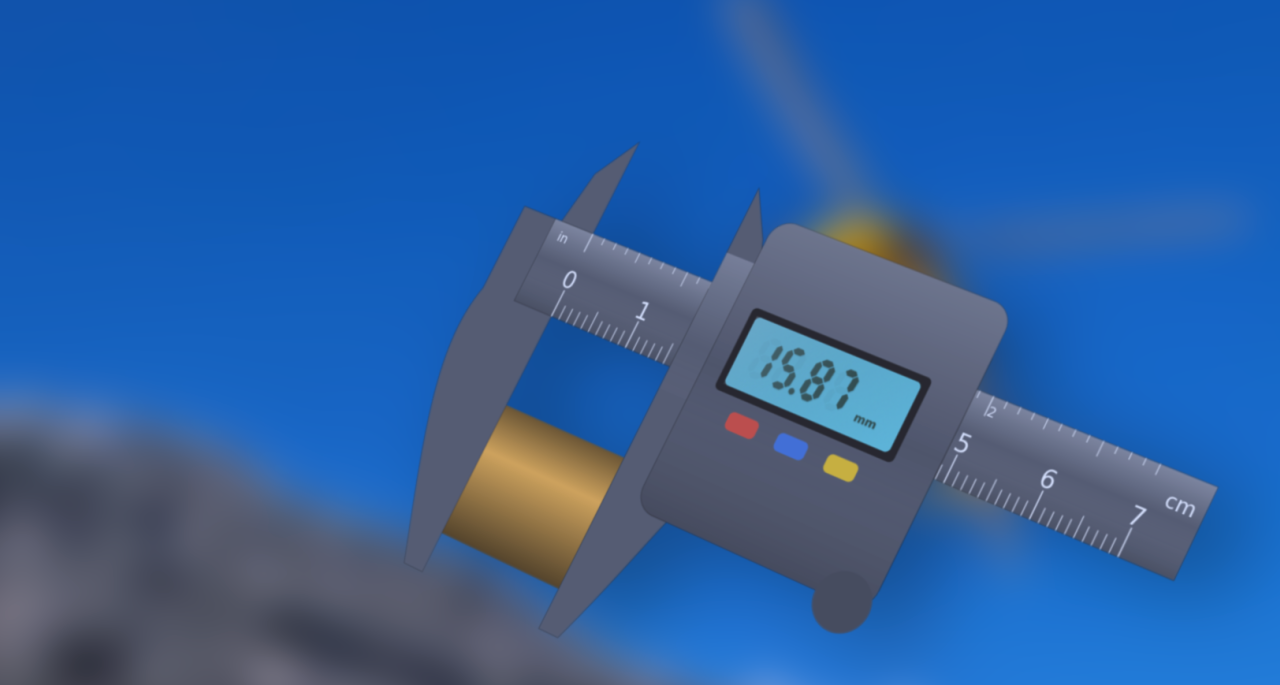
value=15.87 unit=mm
